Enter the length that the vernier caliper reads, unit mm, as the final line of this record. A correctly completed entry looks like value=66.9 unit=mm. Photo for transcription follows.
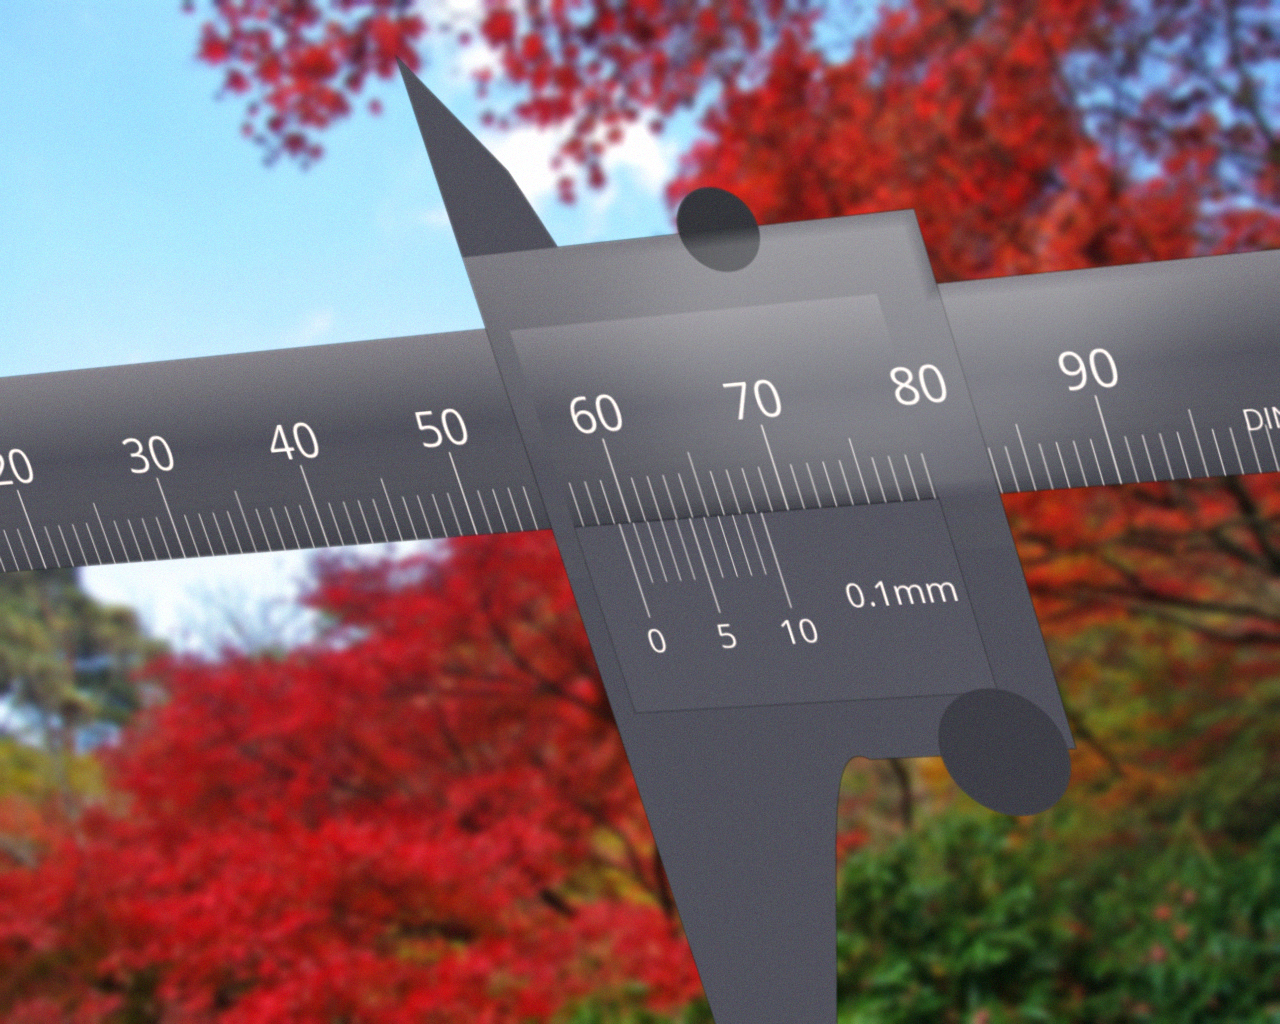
value=59.3 unit=mm
